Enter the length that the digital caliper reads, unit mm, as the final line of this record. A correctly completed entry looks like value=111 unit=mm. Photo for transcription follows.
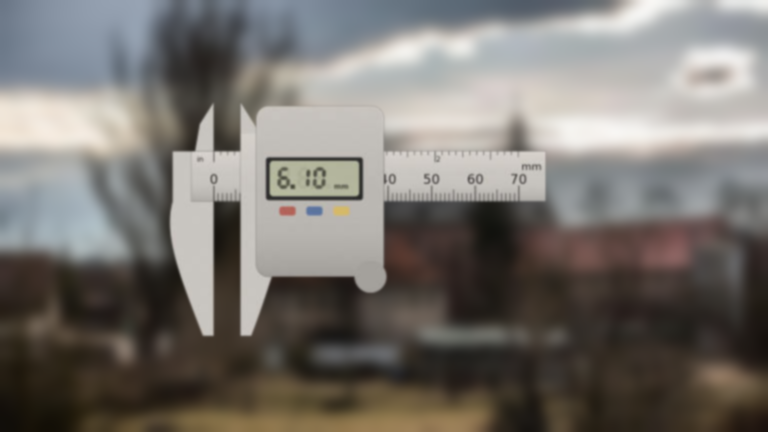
value=6.10 unit=mm
